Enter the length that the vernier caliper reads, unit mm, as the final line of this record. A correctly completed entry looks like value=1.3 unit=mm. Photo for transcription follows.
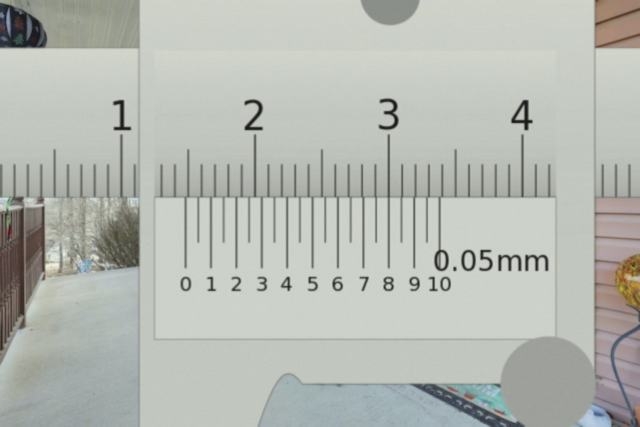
value=14.8 unit=mm
